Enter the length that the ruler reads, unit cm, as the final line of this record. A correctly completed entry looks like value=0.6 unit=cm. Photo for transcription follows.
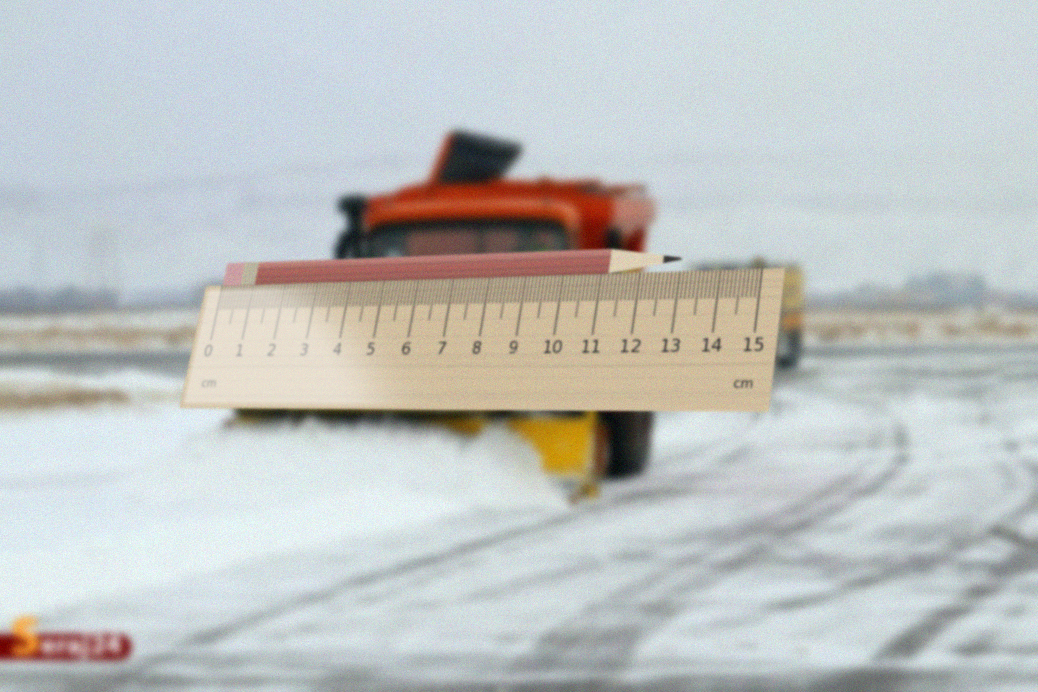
value=13 unit=cm
